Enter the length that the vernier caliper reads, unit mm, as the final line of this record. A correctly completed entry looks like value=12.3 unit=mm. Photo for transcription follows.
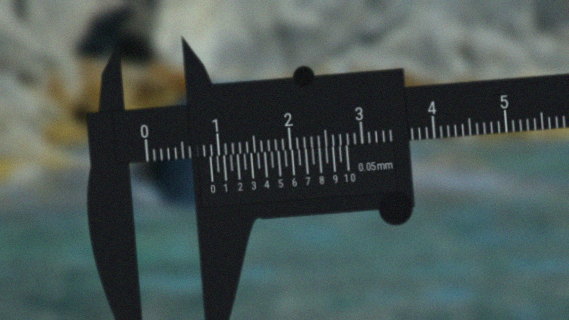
value=8.8 unit=mm
